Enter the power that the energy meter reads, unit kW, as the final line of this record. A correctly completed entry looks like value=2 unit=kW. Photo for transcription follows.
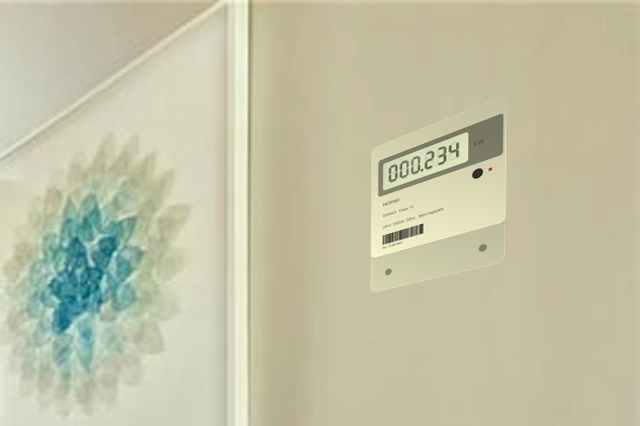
value=0.234 unit=kW
